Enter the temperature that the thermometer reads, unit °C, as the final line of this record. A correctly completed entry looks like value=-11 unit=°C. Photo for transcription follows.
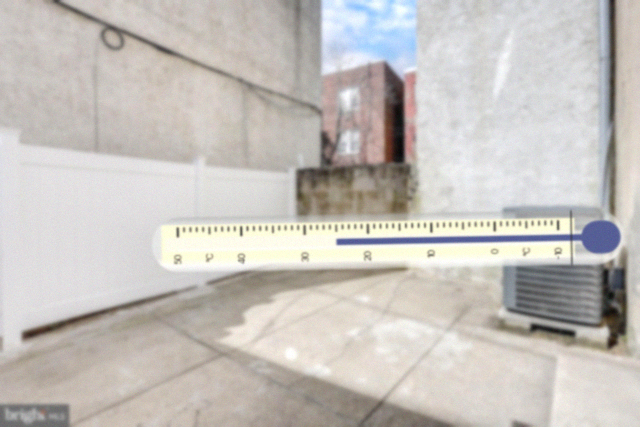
value=25 unit=°C
